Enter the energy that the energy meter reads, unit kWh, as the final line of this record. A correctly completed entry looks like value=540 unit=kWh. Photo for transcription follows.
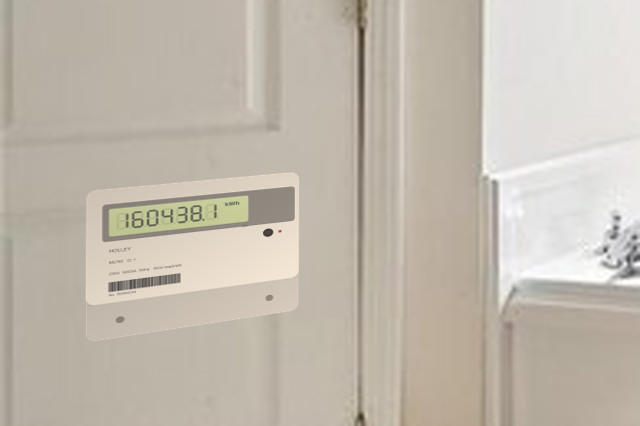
value=160438.1 unit=kWh
